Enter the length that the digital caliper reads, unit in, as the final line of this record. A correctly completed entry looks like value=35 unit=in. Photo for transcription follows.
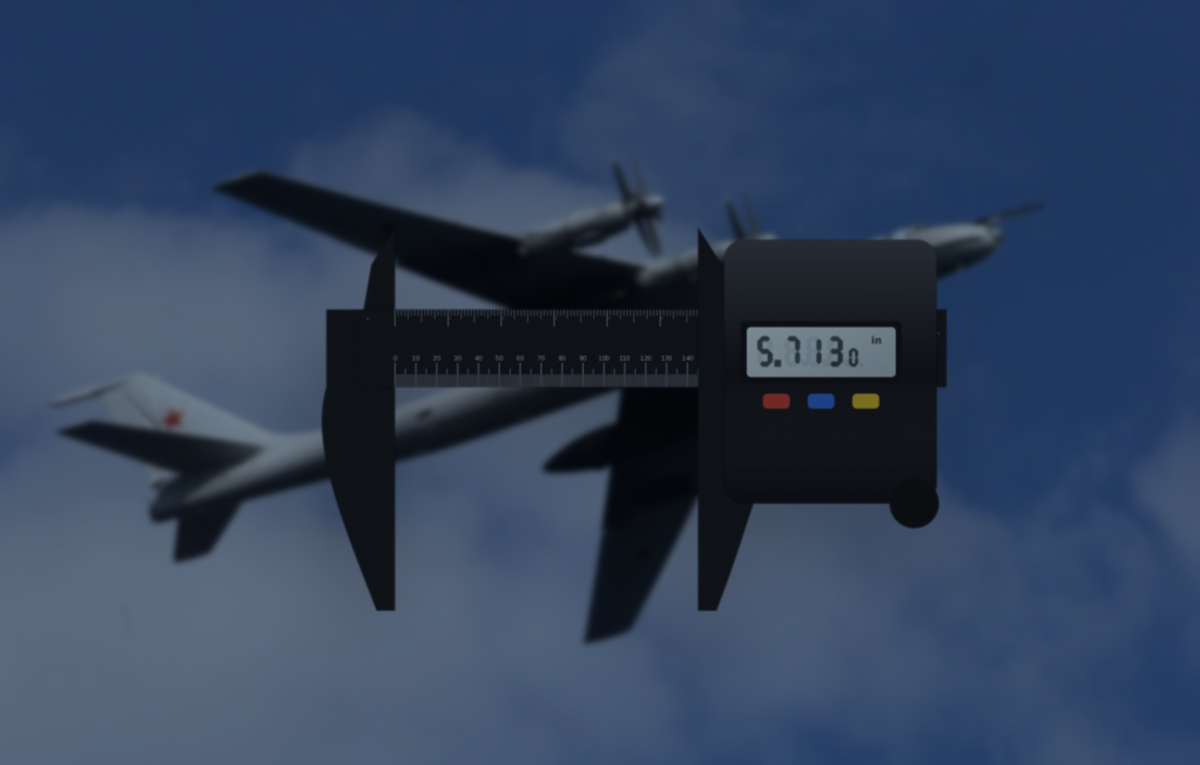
value=5.7130 unit=in
